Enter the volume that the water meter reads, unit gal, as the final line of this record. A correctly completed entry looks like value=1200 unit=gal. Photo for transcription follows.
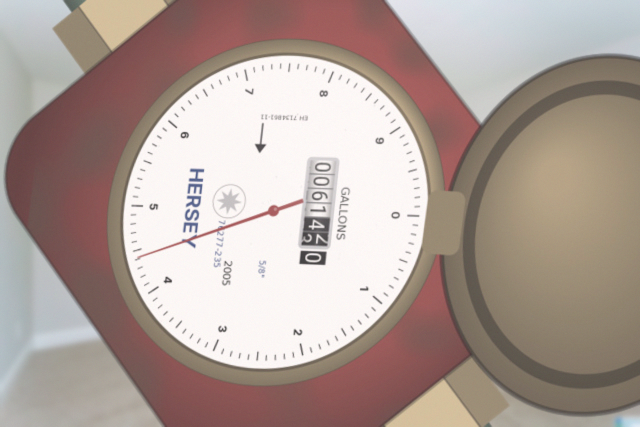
value=61424.4 unit=gal
